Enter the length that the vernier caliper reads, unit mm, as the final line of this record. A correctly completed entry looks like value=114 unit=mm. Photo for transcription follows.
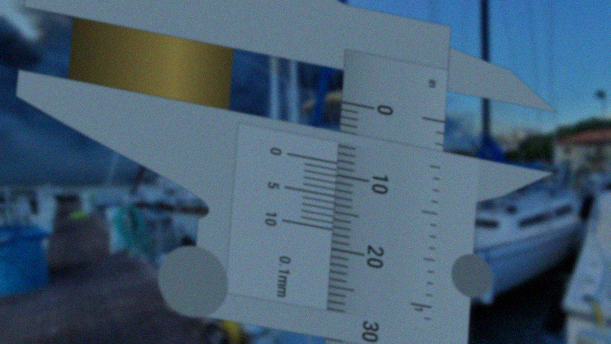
value=8.4 unit=mm
